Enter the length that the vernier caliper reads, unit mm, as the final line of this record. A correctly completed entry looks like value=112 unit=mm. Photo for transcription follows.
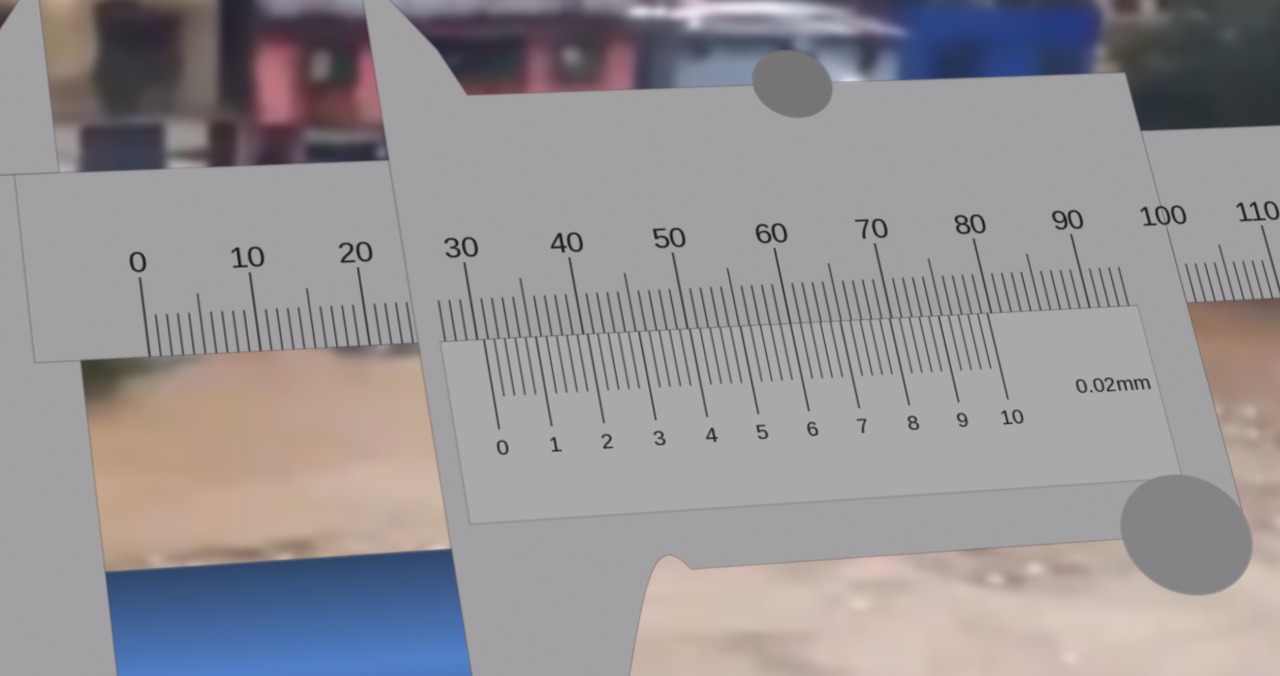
value=30.6 unit=mm
